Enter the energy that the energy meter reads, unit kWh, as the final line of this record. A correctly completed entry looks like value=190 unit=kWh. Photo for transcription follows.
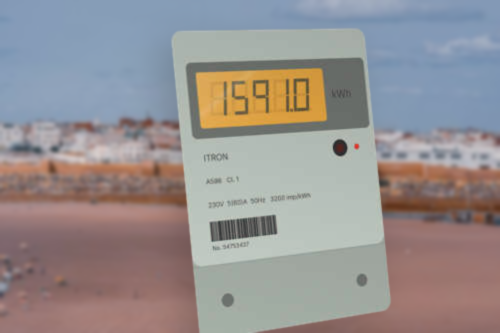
value=1591.0 unit=kWh
